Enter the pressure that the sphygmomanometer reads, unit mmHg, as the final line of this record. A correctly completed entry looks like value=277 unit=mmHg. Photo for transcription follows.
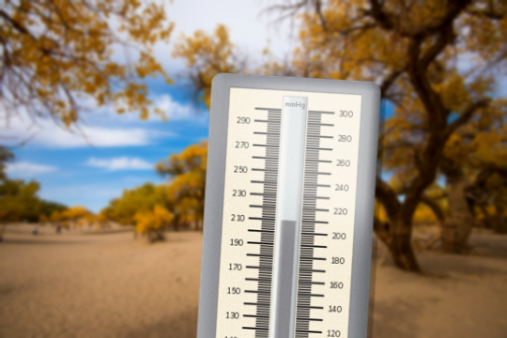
value=210 unit=mmHg
